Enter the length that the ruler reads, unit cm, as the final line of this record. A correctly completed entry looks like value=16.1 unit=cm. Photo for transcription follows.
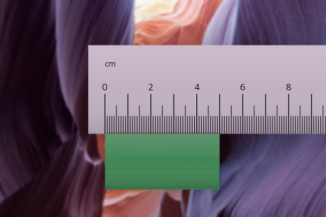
value=5 unit=cm
